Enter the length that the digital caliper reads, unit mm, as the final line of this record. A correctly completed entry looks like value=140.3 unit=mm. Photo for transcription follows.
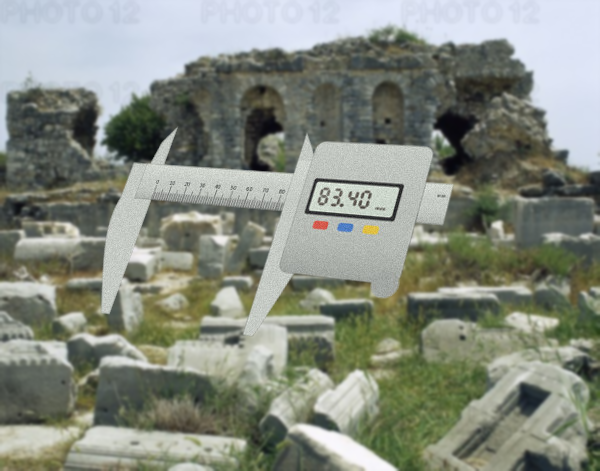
value=83.40 unit=mm
